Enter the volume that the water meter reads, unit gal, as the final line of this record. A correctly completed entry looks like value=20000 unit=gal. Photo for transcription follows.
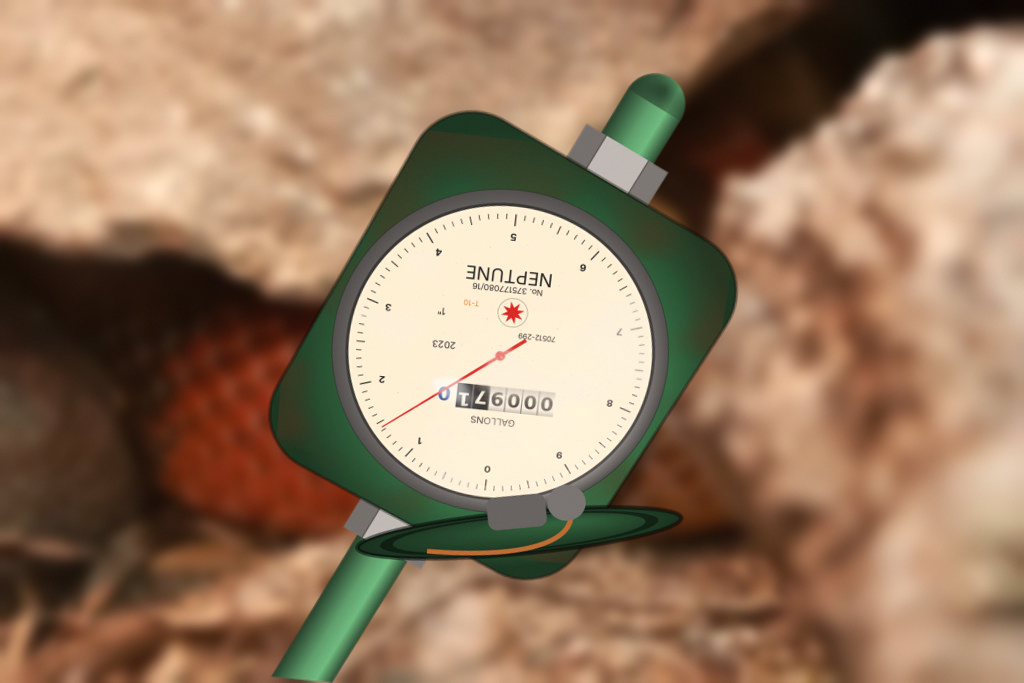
value=9711.4 unit=gal
